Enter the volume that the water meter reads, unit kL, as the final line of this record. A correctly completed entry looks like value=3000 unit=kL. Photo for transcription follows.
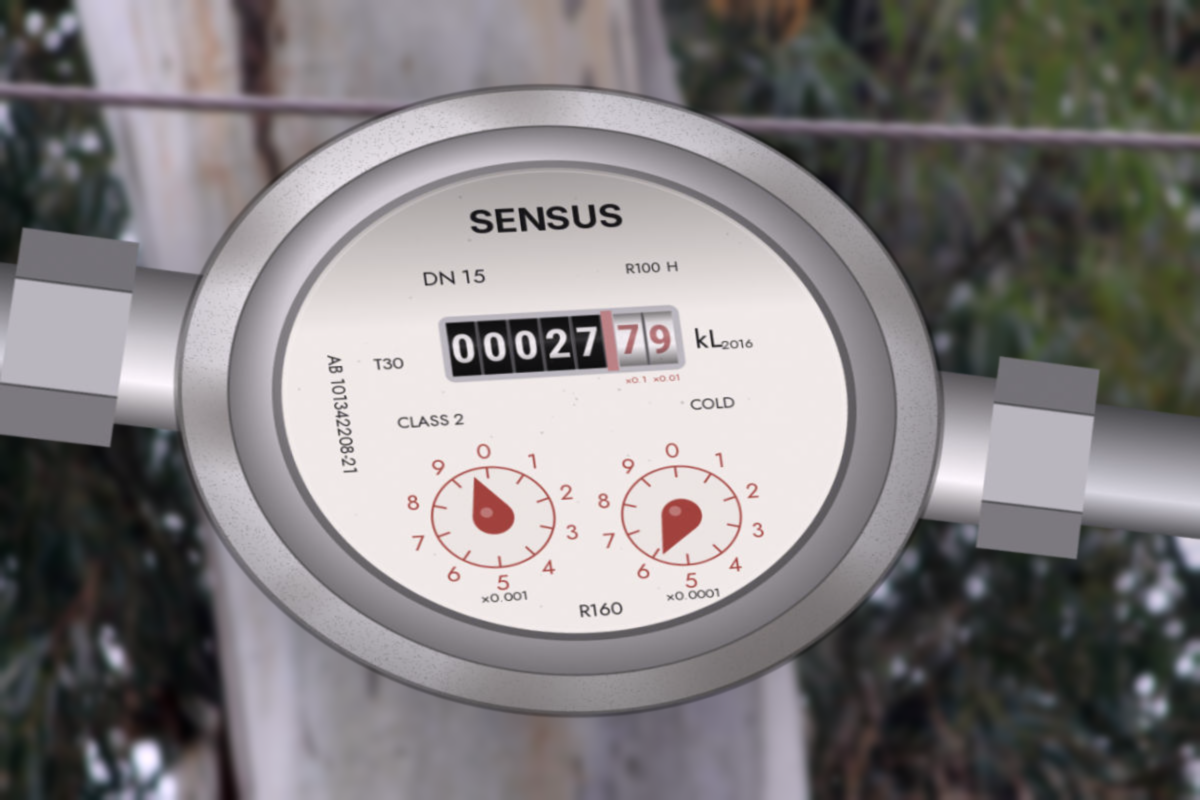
value=27.7895 unit=kL
